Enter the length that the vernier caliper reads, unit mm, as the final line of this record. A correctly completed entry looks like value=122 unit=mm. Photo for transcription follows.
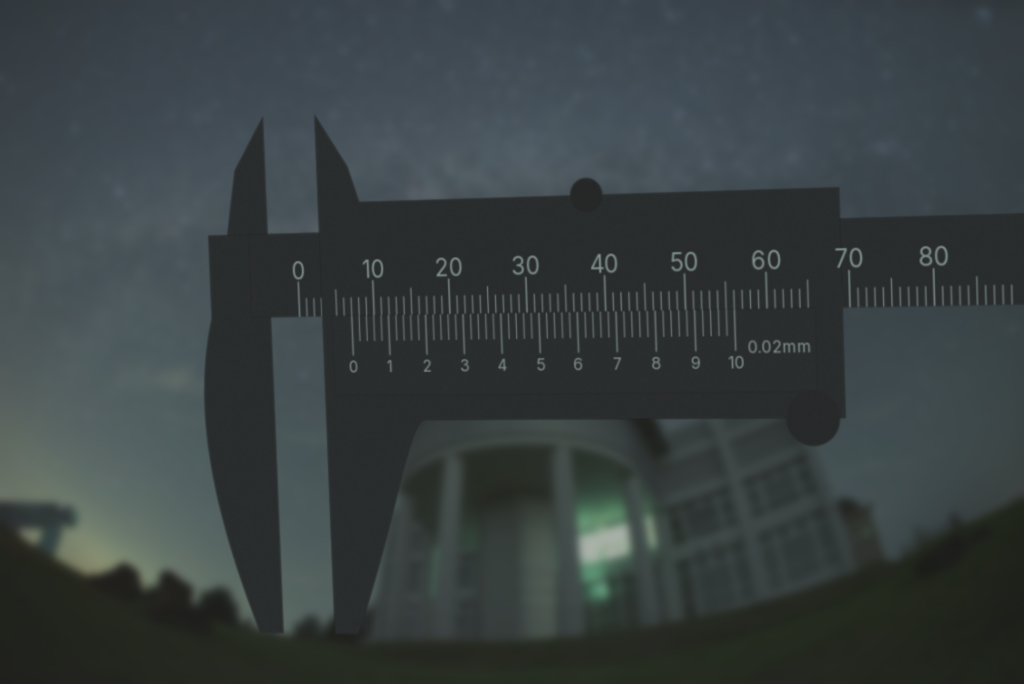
value=7.0 unit=mm
